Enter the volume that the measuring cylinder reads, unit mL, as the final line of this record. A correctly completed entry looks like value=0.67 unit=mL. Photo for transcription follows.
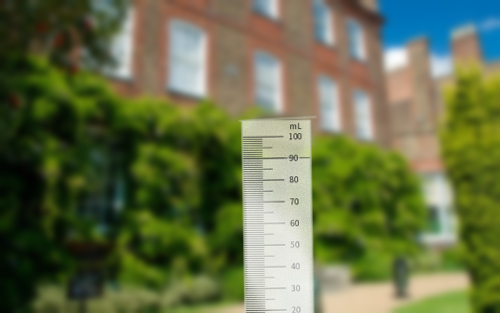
value=90 unit=mL
